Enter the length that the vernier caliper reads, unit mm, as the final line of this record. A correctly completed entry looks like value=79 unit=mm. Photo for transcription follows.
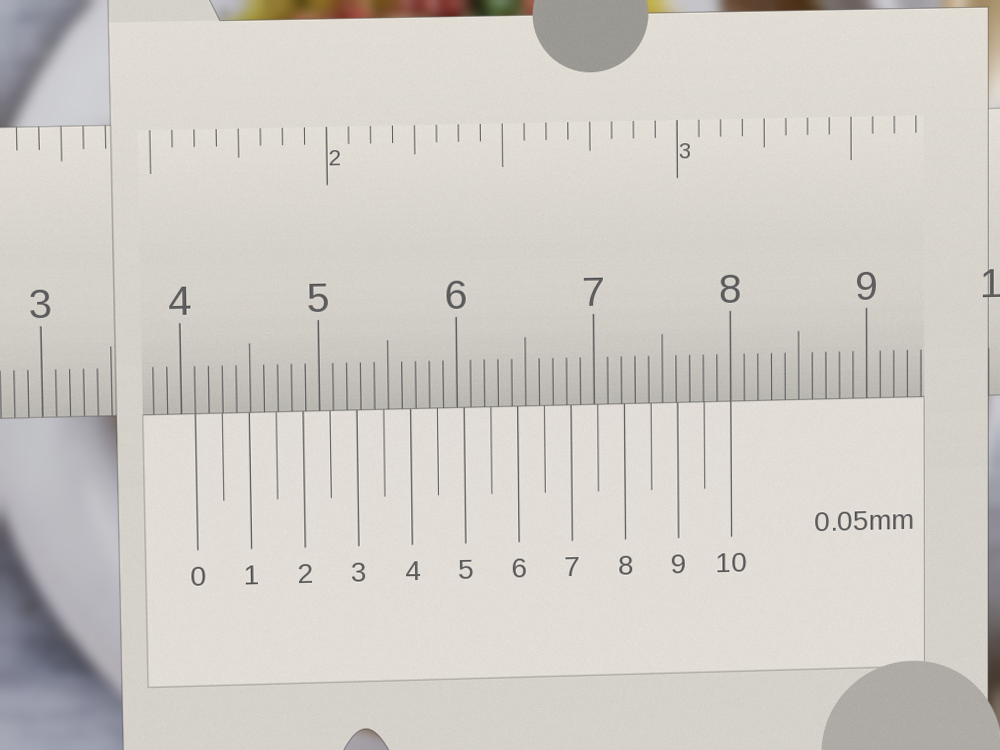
value=41.0 unit=mm
